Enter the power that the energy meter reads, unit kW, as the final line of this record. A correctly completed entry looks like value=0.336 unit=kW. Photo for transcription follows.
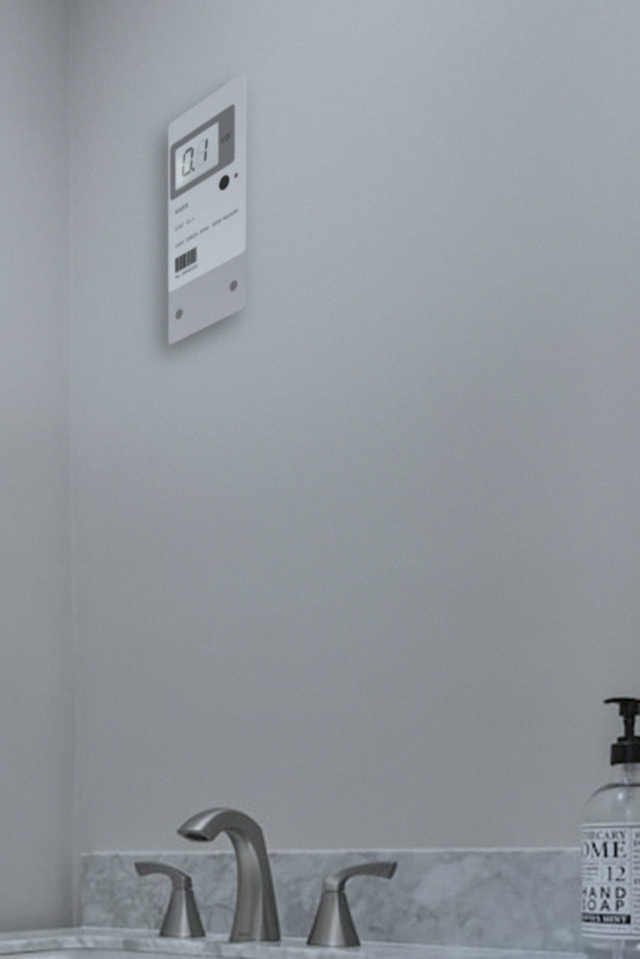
value=0.1 unit=kW
